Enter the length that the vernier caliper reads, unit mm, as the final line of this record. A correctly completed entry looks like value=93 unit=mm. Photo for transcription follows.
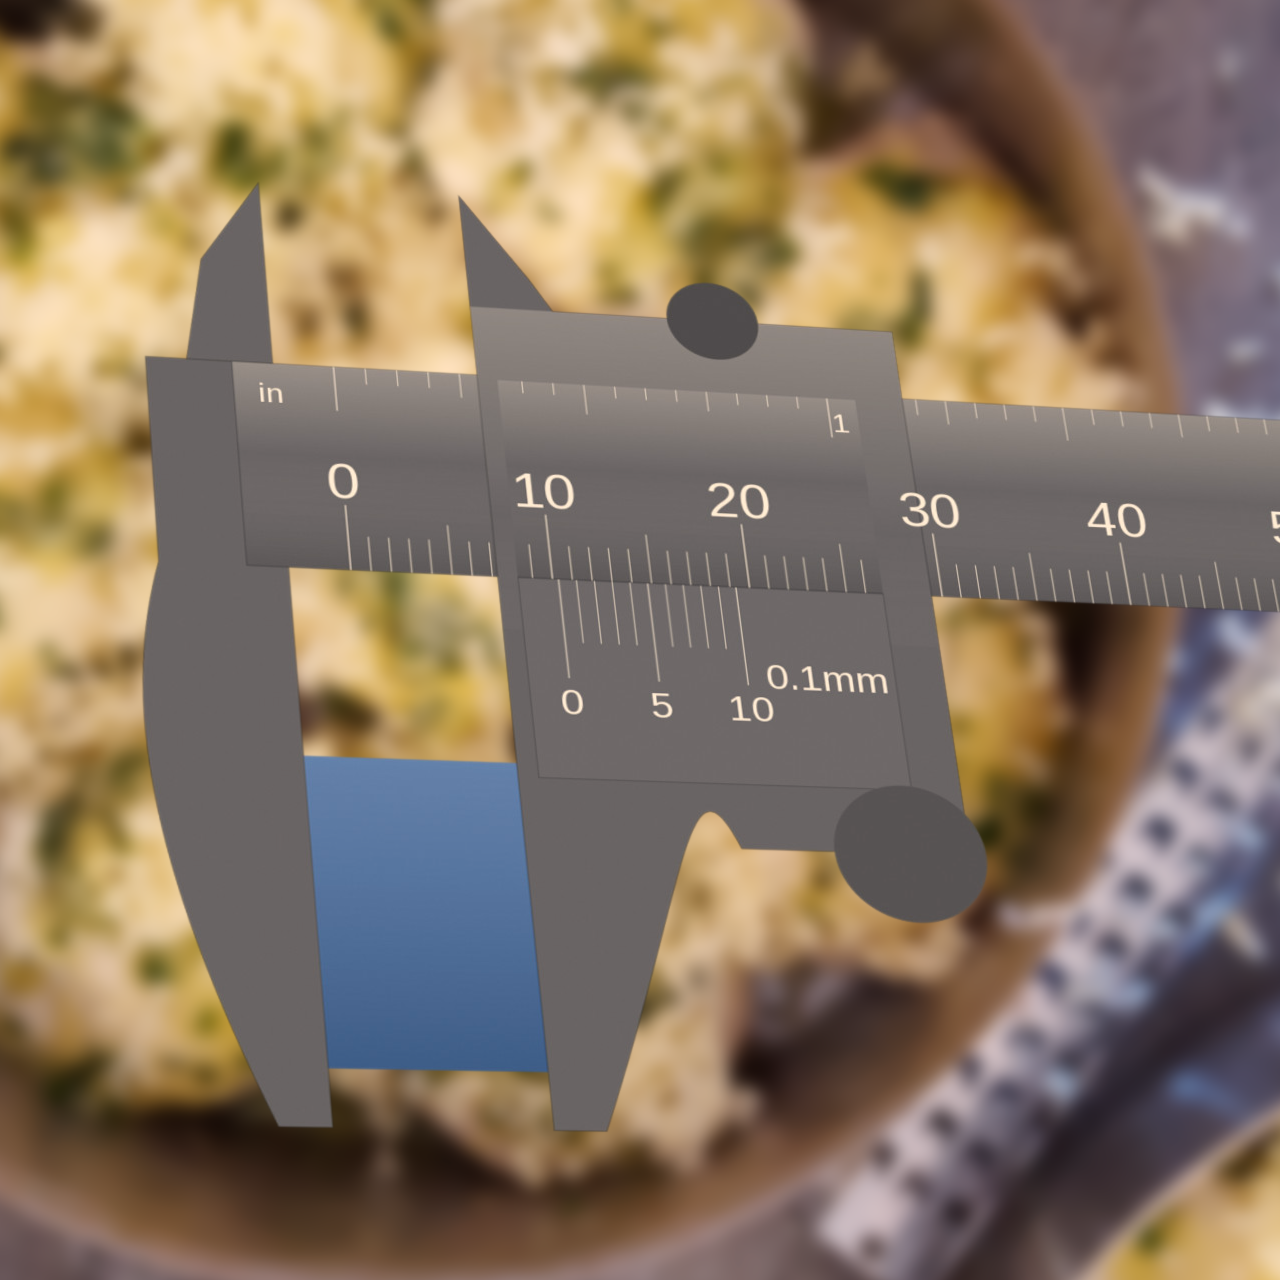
value=10.3 unit=mm
